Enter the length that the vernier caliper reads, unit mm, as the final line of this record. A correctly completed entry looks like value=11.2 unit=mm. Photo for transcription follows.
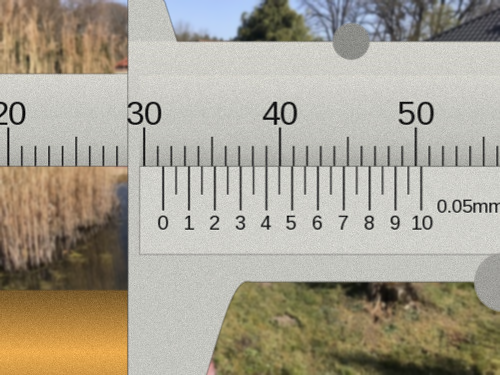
value=31.4 unit=mm
